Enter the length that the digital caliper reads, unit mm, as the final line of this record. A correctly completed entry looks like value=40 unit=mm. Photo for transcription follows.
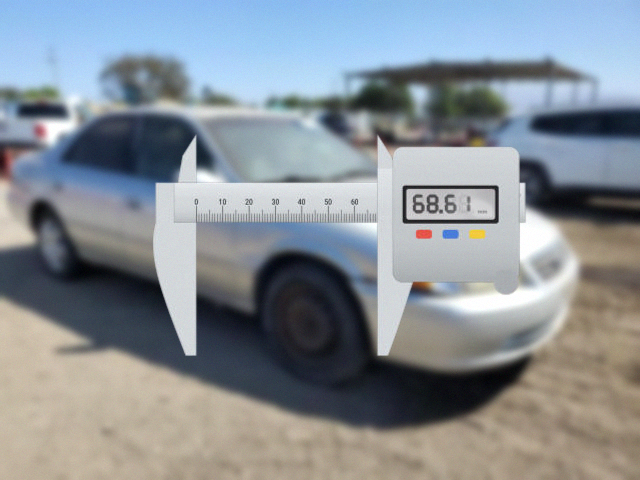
value=68.61 unit=mm
